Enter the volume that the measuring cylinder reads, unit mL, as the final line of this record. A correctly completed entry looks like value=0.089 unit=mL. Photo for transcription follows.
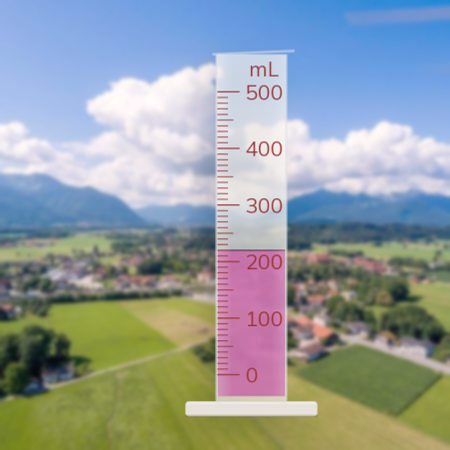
value=220 unit=mL
